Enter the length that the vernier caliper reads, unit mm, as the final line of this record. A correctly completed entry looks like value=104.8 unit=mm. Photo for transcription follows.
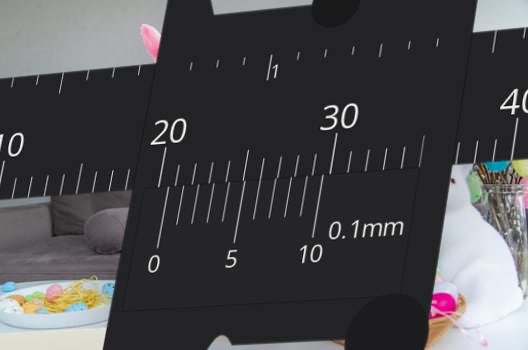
value=20.6 unit=mm
